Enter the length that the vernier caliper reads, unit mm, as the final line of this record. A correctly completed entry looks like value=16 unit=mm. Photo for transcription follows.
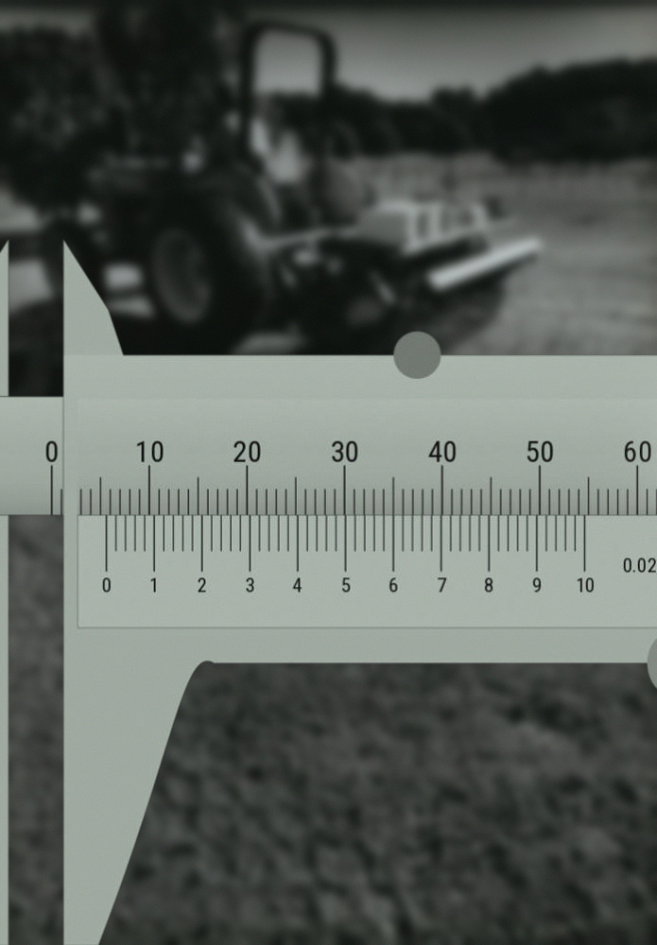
value=5.6 unit=mm
